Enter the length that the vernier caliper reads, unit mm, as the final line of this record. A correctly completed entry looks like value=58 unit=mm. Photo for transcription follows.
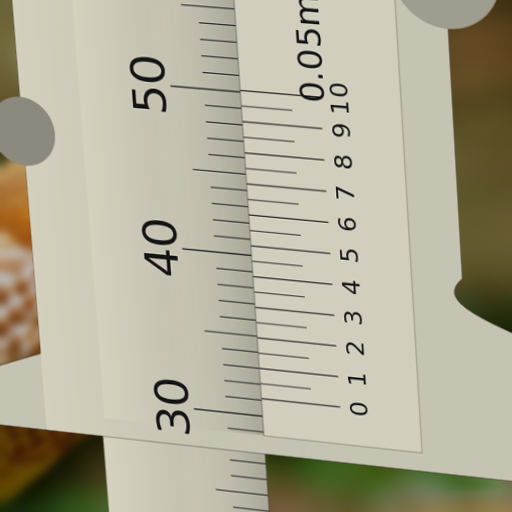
value=31.1 unit=mm
